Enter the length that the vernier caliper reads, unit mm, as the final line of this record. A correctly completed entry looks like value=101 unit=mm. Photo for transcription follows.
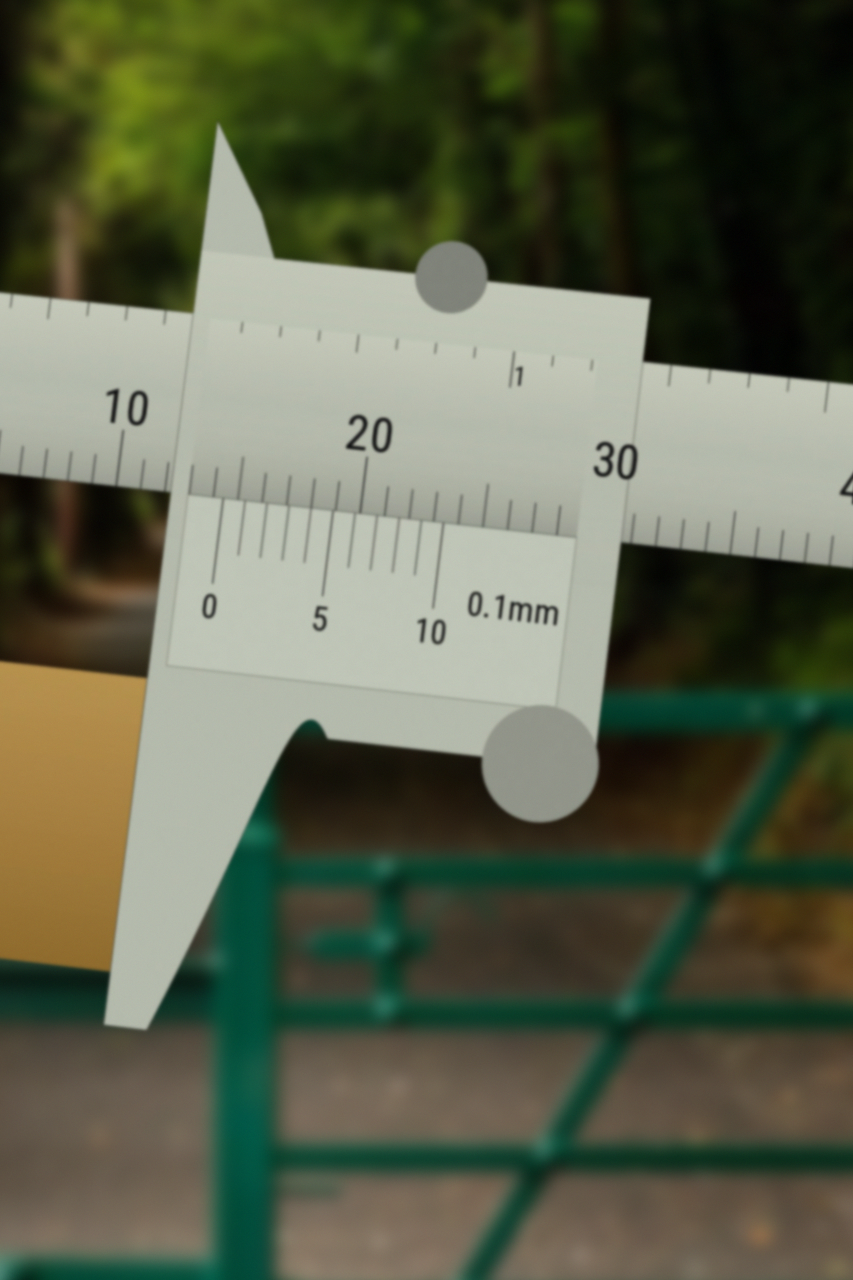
value=14.4 unit=mm
